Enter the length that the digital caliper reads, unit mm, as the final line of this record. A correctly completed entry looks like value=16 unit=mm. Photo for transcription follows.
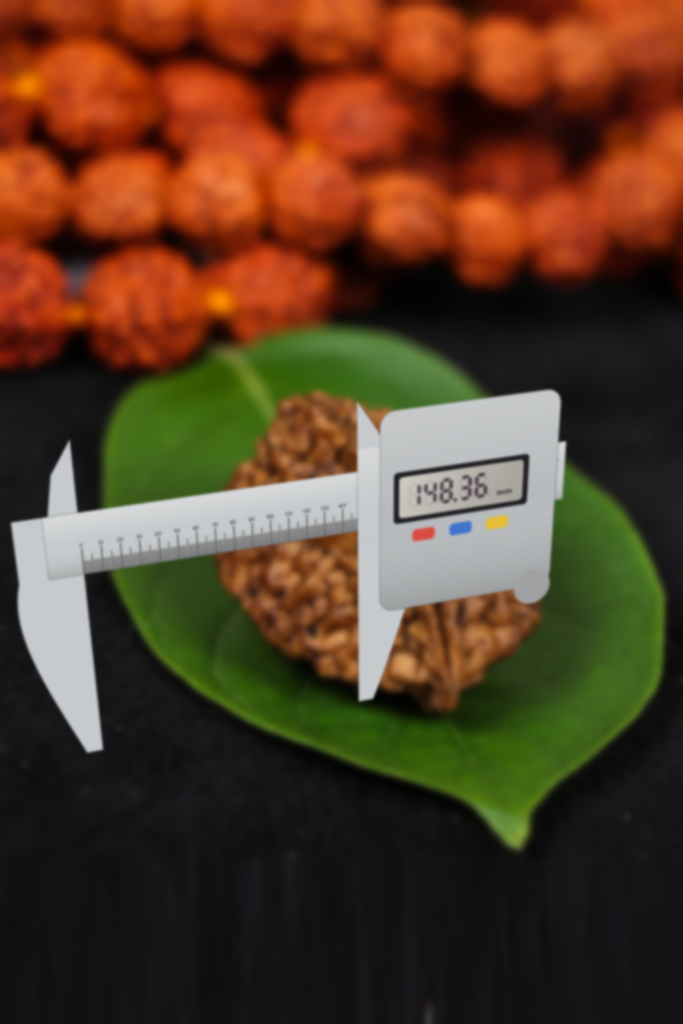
value=148.36 unit=mm
